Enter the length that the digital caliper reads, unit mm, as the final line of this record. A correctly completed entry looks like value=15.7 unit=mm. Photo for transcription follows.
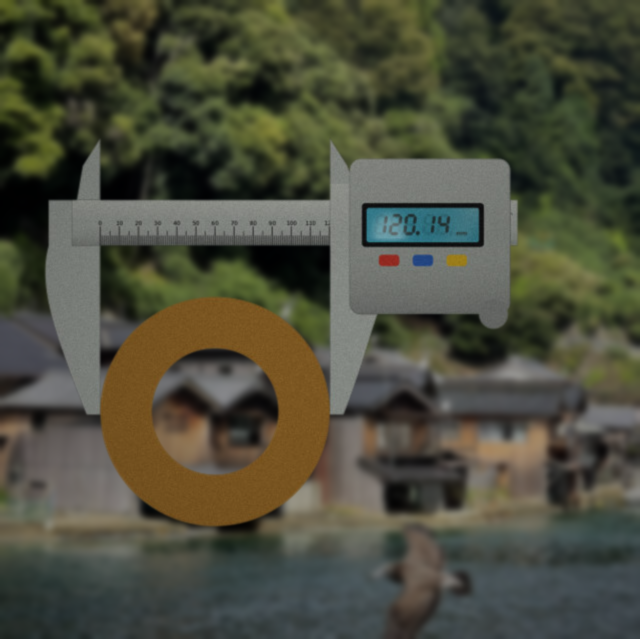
value=120.14 unit=mm
